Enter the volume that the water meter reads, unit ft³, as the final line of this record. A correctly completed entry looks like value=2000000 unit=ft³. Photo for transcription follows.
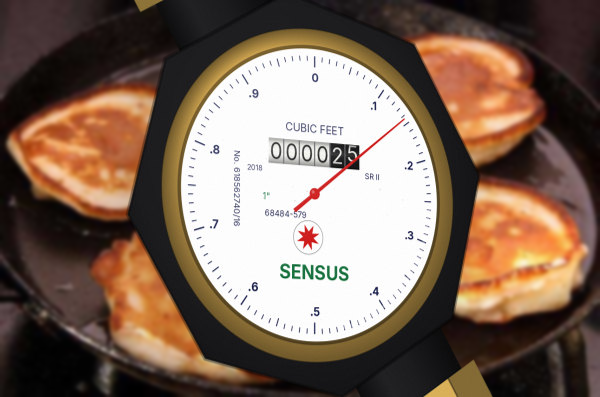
value=25.14 unit=ft³
